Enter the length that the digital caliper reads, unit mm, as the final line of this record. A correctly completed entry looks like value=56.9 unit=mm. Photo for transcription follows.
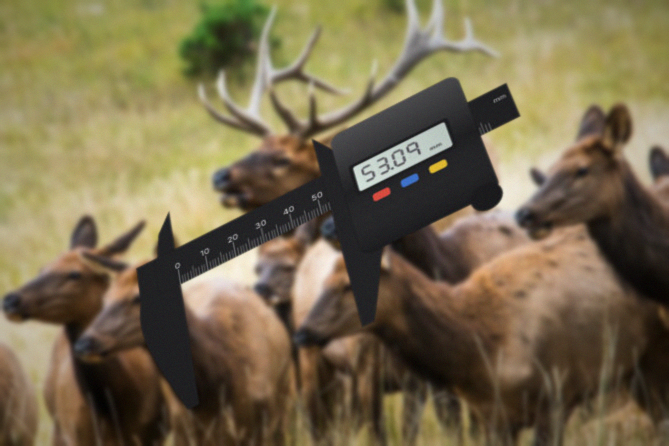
value=53.09 unit=mm
